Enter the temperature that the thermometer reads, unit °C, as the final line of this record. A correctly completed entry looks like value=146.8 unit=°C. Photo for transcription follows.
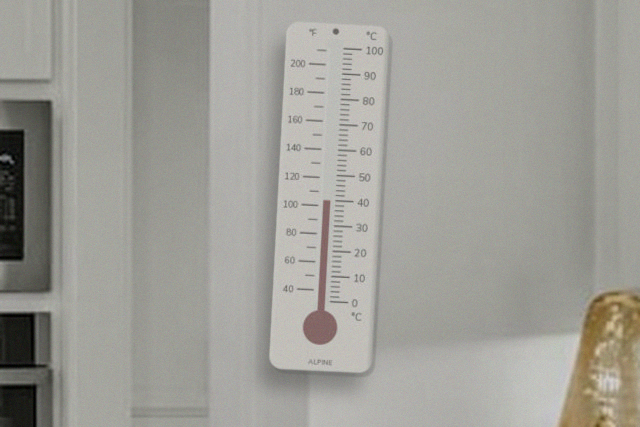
value=40 unit=°C
